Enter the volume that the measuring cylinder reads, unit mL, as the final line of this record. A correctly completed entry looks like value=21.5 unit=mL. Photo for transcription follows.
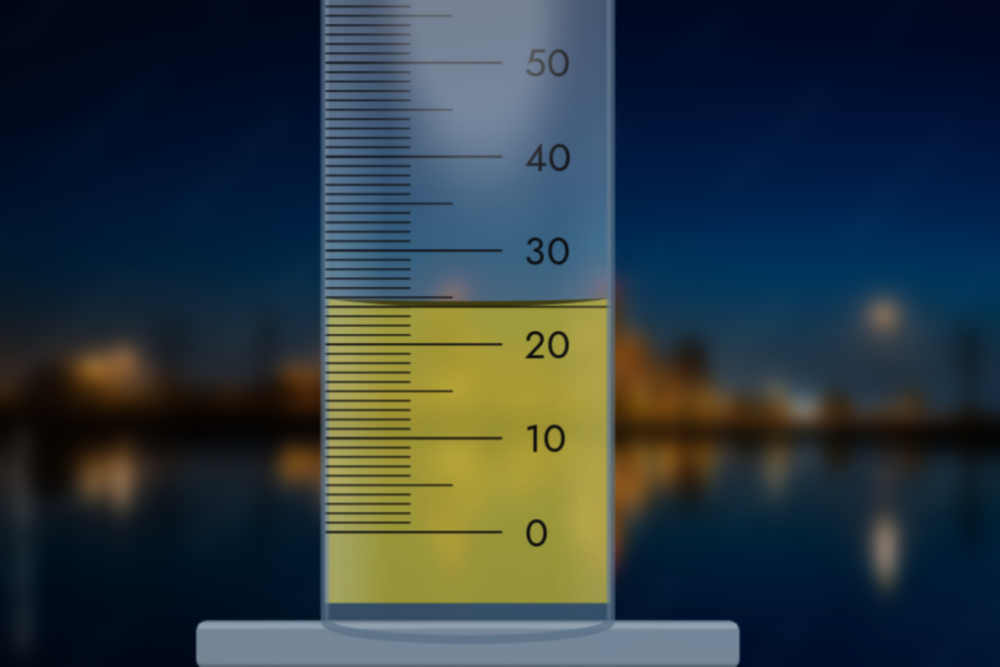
value=24 unit=mL
